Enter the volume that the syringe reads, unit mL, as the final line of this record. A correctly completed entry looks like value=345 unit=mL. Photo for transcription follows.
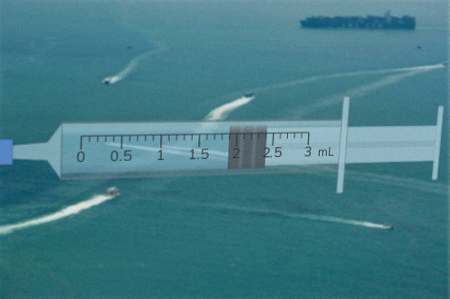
value=1.9 unit=mL
